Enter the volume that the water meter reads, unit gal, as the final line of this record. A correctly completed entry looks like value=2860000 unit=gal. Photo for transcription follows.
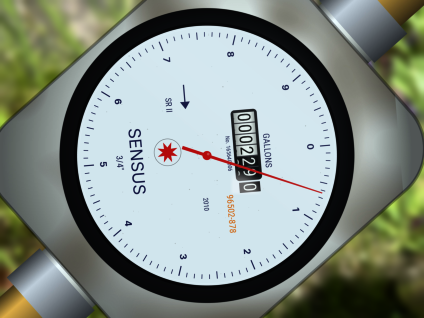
value=2290.6 unit=gal
